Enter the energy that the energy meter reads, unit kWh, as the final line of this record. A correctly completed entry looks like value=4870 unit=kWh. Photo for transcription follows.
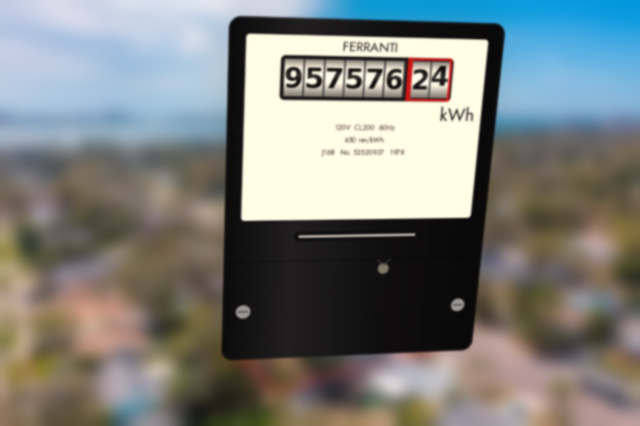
value=957576.24 unit=kWh
